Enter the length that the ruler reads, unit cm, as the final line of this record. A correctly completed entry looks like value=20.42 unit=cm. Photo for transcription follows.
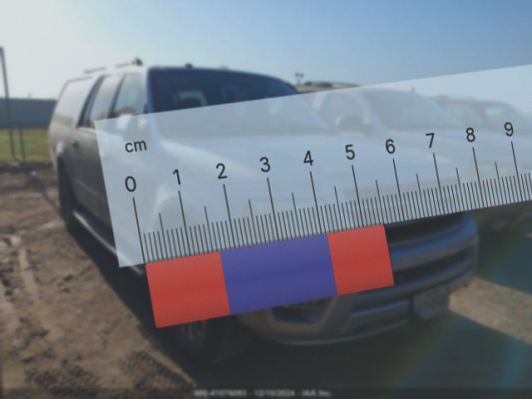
value=5.5 unit=cm
